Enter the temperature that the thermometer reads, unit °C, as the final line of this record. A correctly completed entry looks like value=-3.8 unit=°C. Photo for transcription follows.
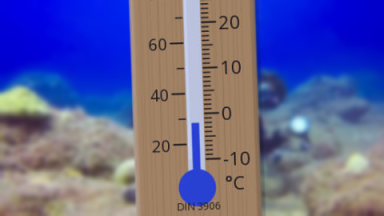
value=-2 unit=°C
